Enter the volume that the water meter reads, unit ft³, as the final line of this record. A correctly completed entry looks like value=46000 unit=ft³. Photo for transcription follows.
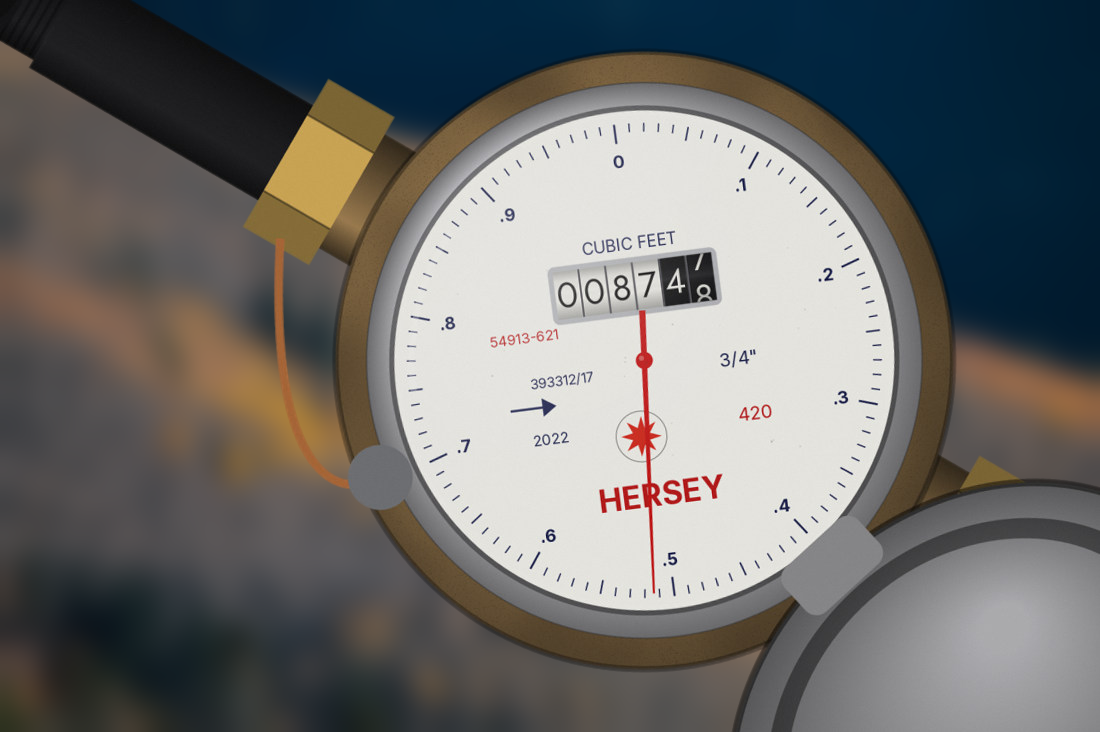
value=8747.51 unit=ft³
